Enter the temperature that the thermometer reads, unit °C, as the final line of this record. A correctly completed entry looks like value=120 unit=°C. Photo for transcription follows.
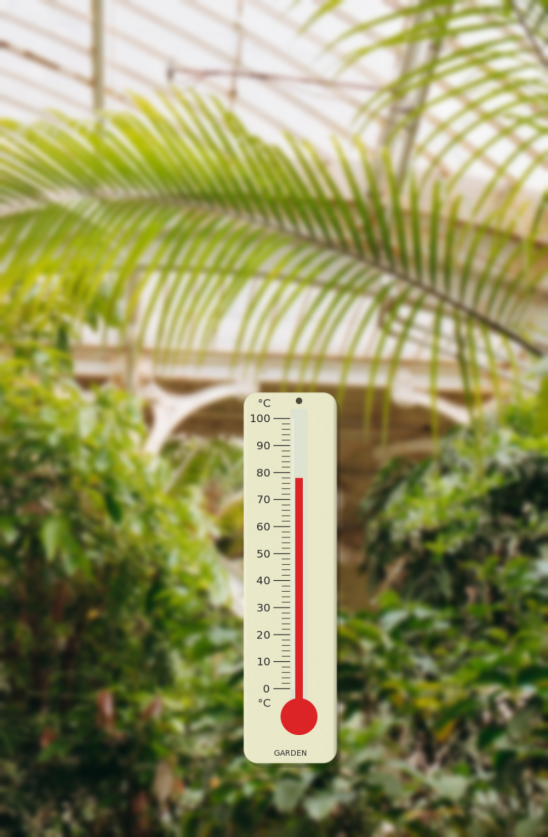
value=78 unit=°C
